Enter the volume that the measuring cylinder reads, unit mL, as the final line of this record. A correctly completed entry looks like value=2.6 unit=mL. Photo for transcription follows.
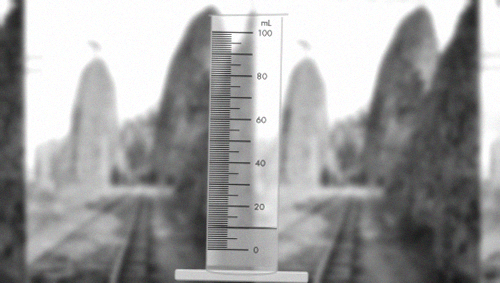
value=10 unit=mL
